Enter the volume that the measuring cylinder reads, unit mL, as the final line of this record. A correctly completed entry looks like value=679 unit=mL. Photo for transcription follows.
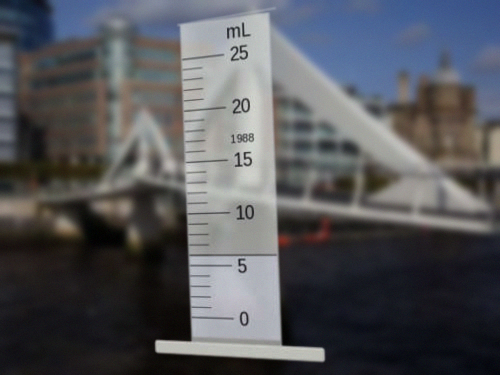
value=6 unit=mL
